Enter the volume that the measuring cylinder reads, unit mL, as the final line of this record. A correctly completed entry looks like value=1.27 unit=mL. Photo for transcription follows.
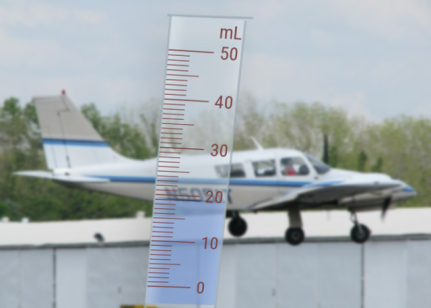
value=19 unit=mL
